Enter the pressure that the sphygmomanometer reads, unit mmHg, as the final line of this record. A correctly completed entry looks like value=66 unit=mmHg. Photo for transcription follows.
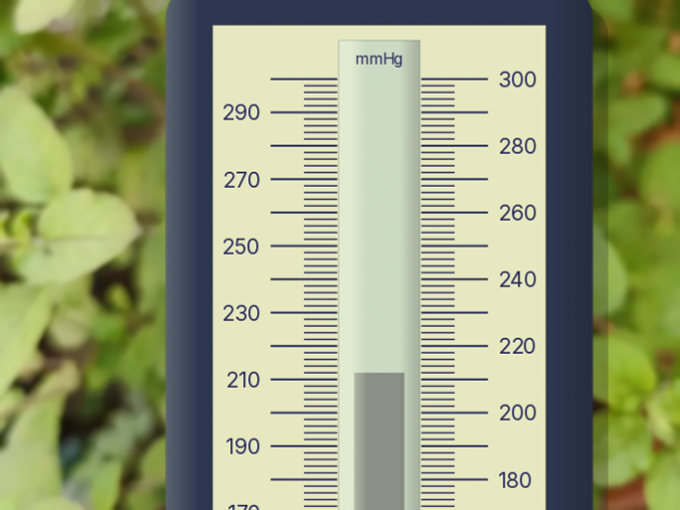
value=212 unit=mmHg
